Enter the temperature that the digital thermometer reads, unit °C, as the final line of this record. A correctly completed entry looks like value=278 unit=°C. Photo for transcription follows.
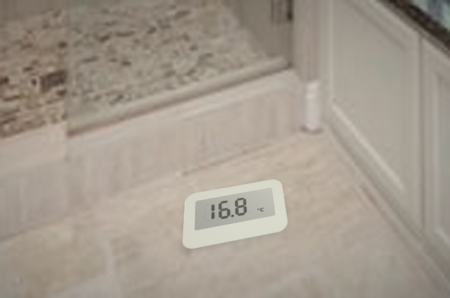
value=16.8 unit=°C
